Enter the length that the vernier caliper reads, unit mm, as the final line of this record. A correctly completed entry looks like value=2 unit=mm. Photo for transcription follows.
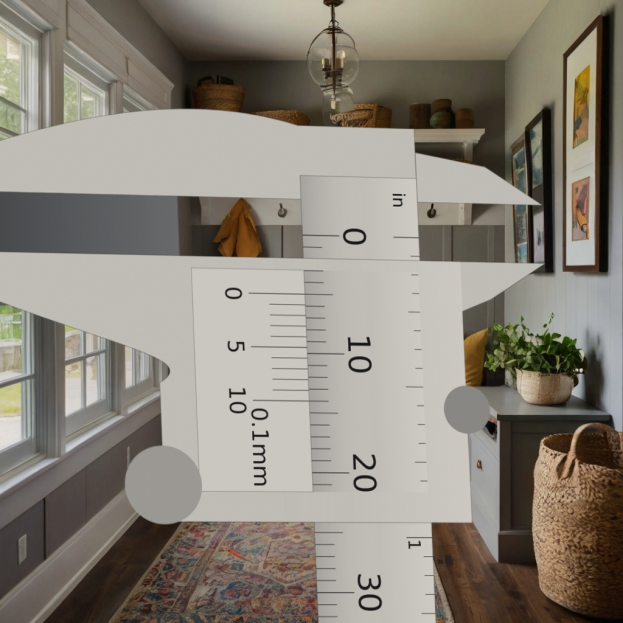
value=5.0 unit=mm
